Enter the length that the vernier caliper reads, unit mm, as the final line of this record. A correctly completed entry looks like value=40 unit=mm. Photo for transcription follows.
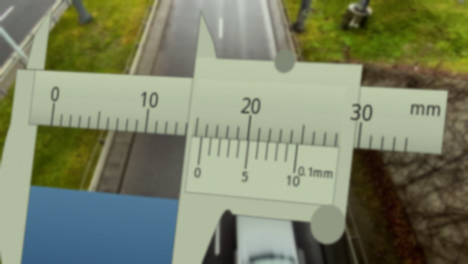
value=15.6 unit=mm
